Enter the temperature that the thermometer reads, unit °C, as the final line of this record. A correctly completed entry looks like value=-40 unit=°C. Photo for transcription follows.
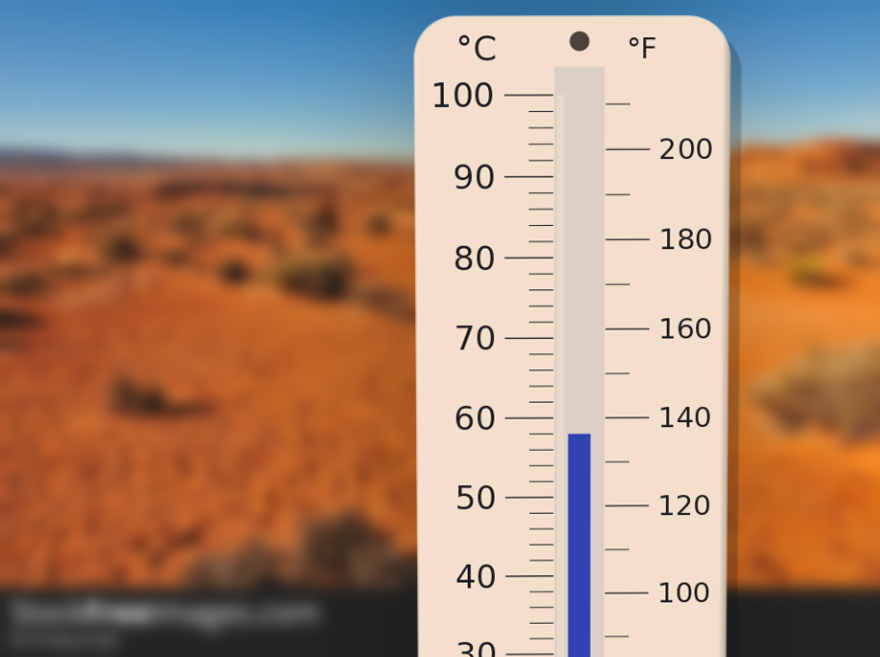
value=58 unit=°C
